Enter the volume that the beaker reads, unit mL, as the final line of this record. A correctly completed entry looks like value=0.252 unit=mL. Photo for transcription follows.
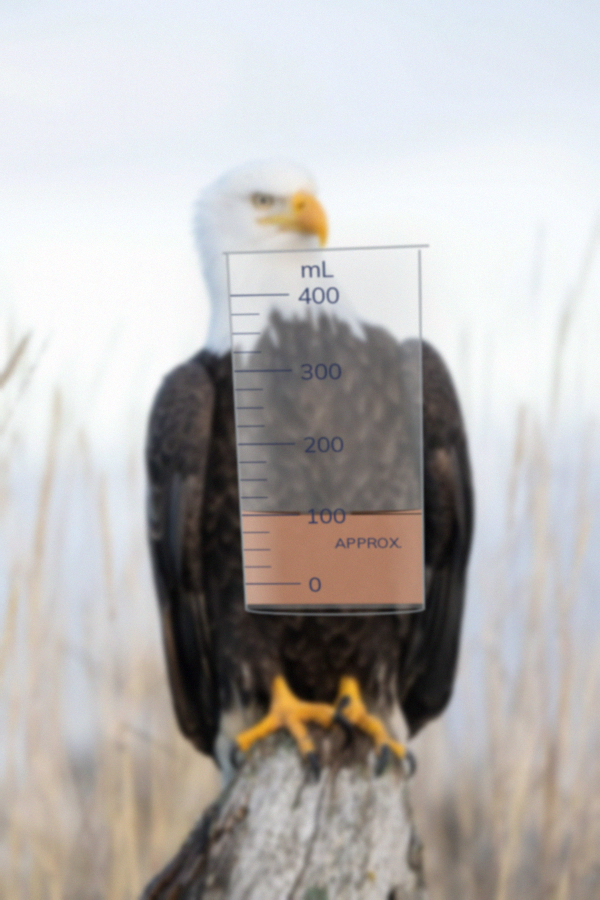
value=100 unit=mL
